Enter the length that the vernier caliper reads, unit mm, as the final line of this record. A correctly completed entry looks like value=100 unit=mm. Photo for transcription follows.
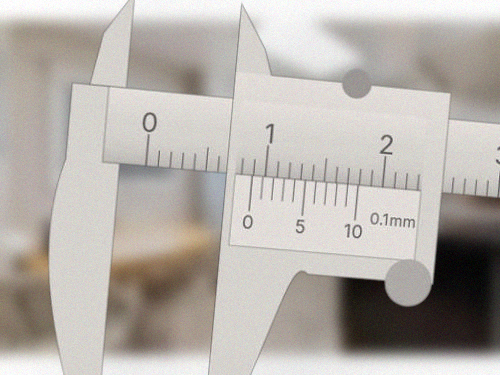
value=8.9 unit=mm
